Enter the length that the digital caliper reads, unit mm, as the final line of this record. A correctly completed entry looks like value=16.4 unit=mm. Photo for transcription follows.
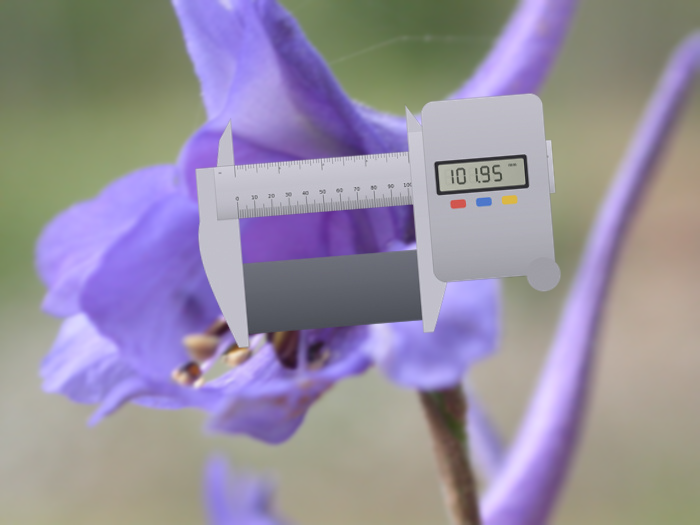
value=101.95 unit=mm
